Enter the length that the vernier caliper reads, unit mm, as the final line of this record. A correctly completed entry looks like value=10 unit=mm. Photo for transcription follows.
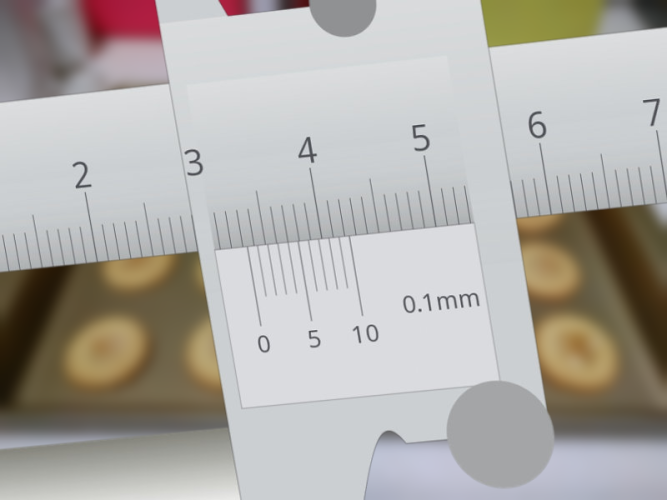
value=33.4 unit=mm
